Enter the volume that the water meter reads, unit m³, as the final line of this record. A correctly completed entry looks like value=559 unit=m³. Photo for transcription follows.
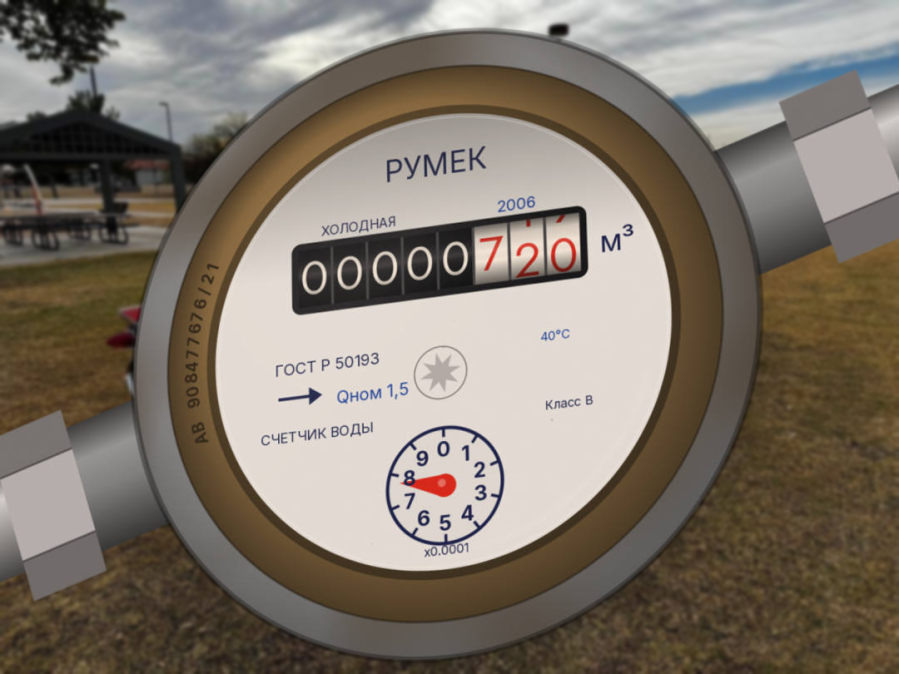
value=0.7197 unit=m³
